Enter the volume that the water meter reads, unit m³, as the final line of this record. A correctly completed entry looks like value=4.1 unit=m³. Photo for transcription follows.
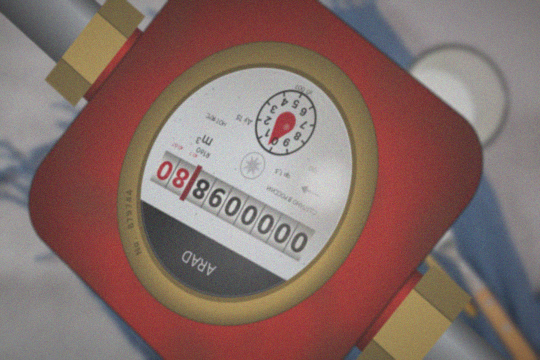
value=98.800 unit=m³
